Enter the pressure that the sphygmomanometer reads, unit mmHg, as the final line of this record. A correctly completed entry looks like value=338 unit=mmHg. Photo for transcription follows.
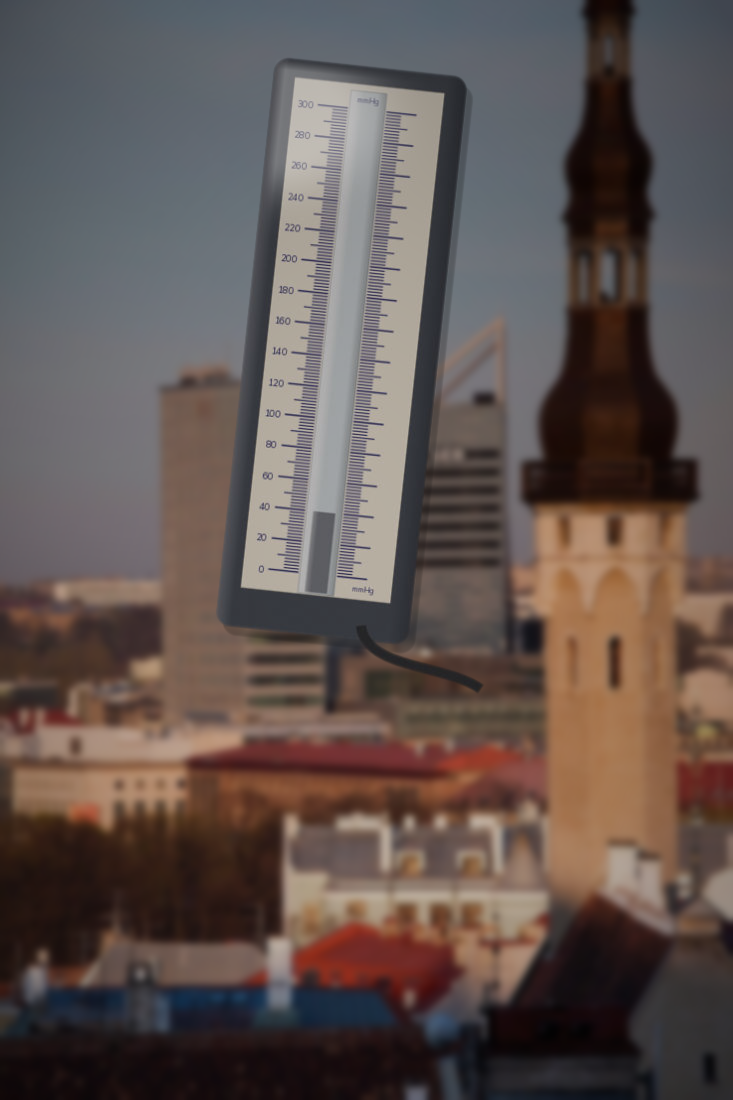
value=40 unit=mmHg
